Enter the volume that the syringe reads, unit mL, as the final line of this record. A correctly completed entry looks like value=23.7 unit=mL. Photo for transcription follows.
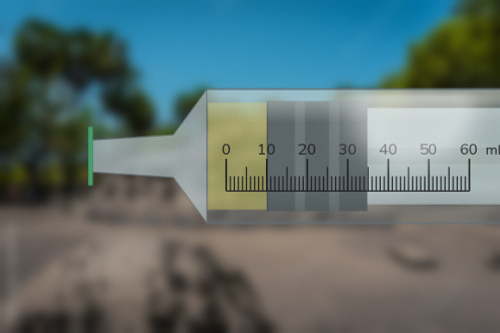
value=10 unit=mL
